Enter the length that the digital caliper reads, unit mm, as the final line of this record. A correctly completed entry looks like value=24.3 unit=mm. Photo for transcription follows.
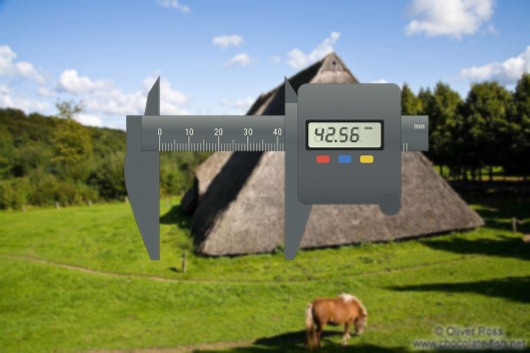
value=42.56 unit=mm
